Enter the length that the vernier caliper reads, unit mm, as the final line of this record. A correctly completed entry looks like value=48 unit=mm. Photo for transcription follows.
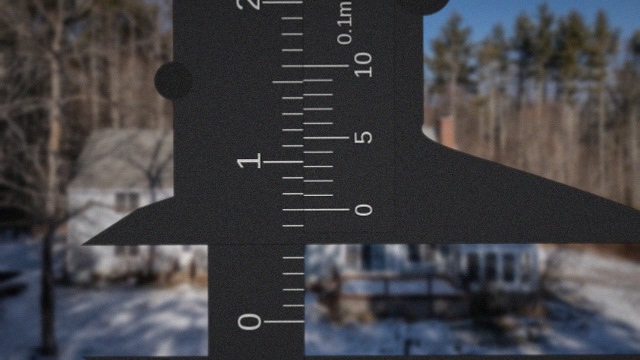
value=7.0 unit=mm
